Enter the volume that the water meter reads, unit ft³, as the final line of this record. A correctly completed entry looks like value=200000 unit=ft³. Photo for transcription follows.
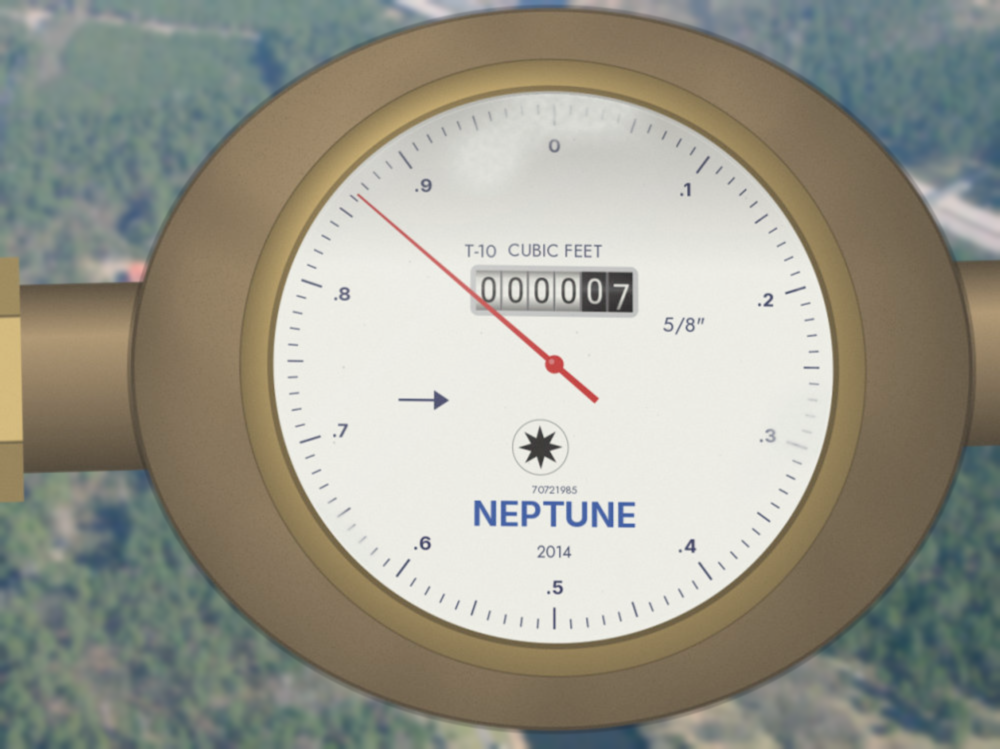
value=6.86 unit=ft³
